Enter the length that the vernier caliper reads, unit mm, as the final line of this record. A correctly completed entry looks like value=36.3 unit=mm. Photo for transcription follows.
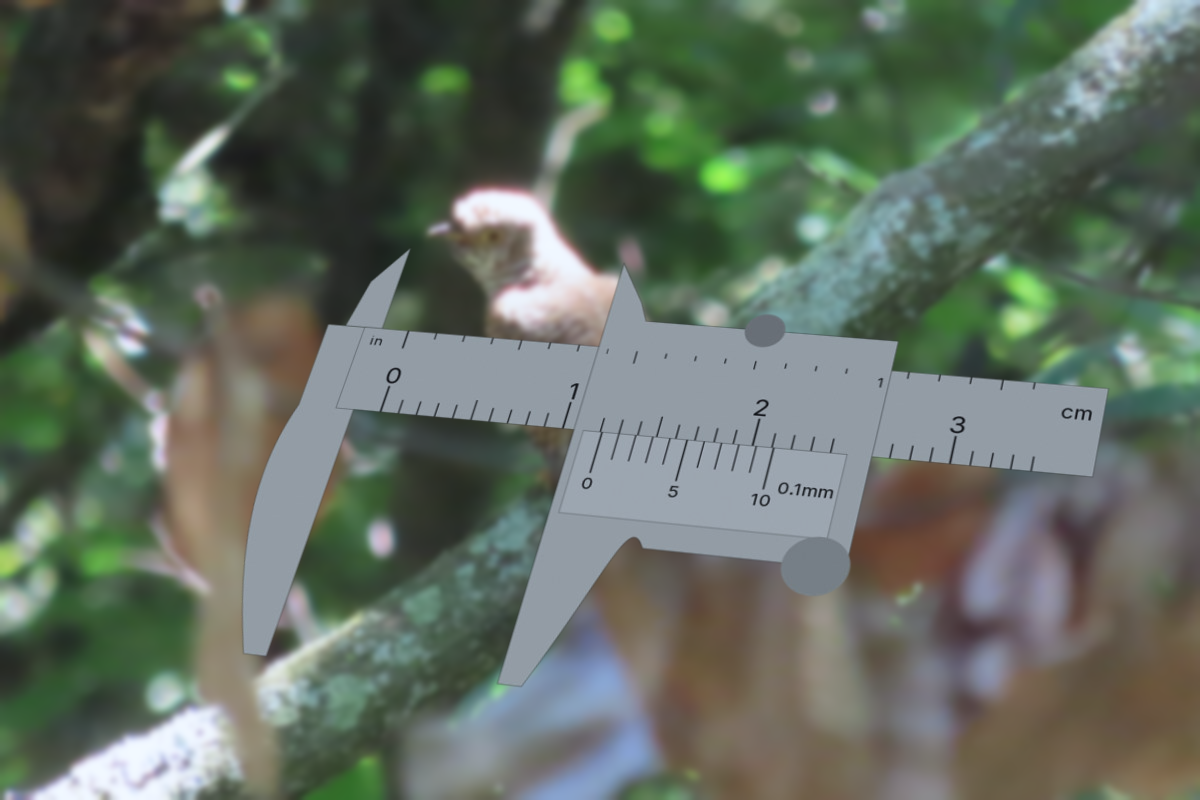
value=12.1 unit=mm
